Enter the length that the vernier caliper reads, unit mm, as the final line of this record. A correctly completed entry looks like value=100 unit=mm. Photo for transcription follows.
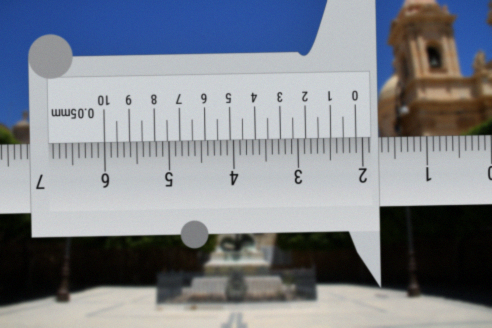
value=21.0 unit=mm
